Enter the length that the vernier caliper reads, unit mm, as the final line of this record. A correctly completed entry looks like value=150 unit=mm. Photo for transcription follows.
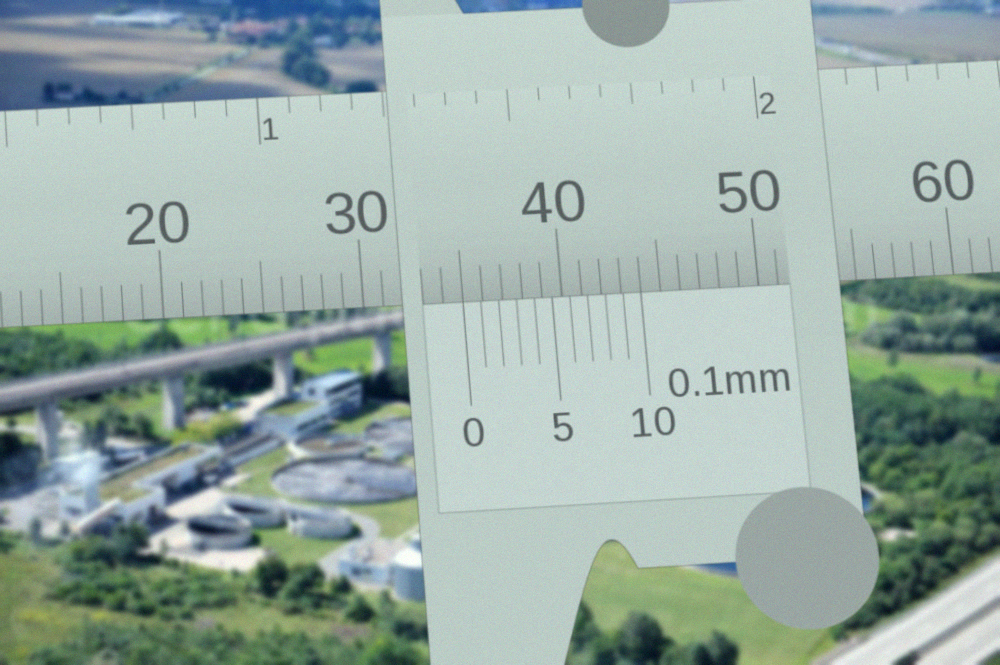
value=35.0 unit=mm
